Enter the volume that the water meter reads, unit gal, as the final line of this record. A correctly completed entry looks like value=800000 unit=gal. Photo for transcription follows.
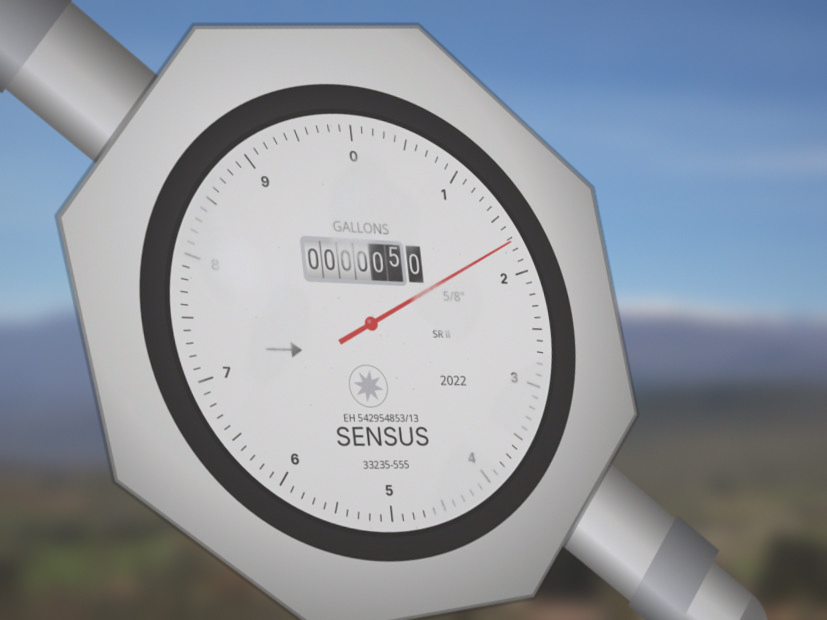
value=51.7 unit=gal
